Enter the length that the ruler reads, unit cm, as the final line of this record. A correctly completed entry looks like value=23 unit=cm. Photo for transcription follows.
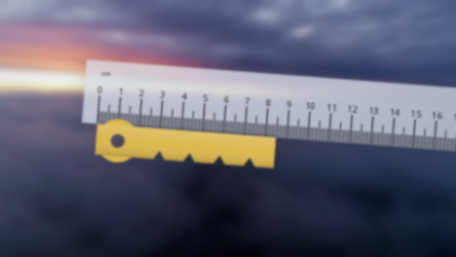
value=8.5 unit=cm
